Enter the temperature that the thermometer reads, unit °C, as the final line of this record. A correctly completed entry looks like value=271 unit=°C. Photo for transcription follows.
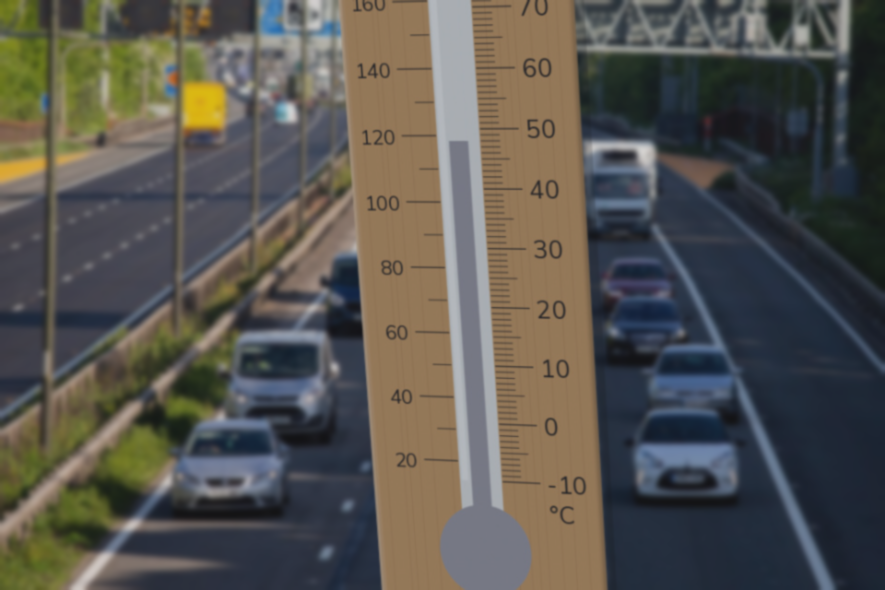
value=48 unit=°C
